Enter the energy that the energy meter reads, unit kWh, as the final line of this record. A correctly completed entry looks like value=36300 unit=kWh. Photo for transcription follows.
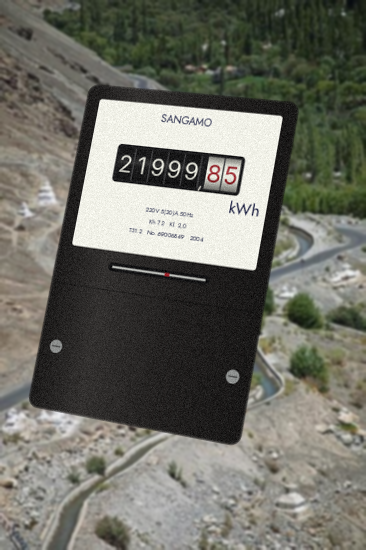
value=21999.85 unit=kWh
